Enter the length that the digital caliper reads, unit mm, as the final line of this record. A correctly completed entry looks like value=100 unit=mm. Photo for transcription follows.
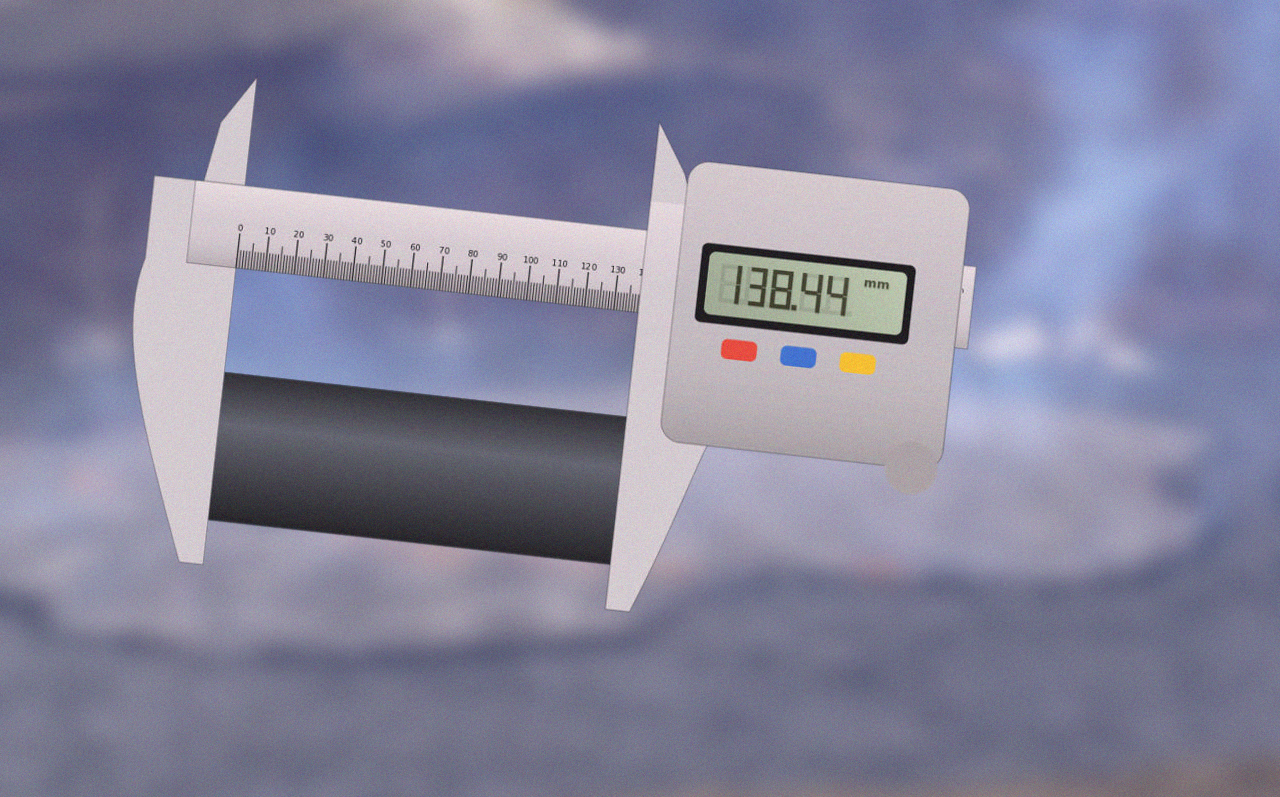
value=138.44 unit=mm
